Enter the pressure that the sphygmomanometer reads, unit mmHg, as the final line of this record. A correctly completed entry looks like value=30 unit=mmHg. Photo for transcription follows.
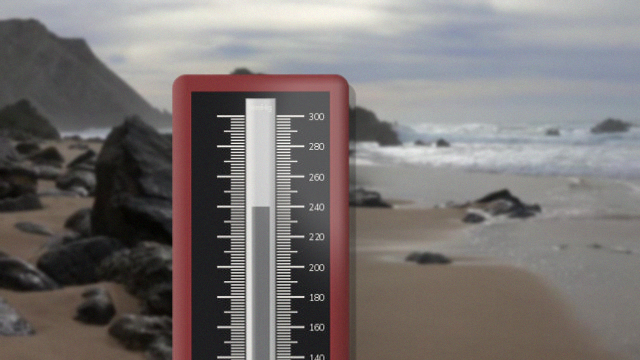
value=240 unit=mmHg
